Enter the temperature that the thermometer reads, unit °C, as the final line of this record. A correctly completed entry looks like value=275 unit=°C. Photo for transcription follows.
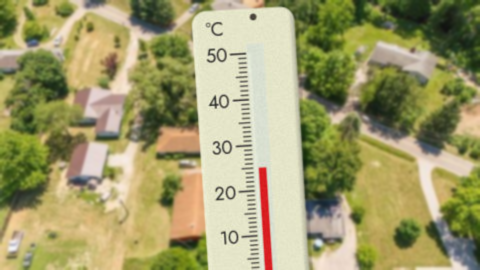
value=25 unit=°C
